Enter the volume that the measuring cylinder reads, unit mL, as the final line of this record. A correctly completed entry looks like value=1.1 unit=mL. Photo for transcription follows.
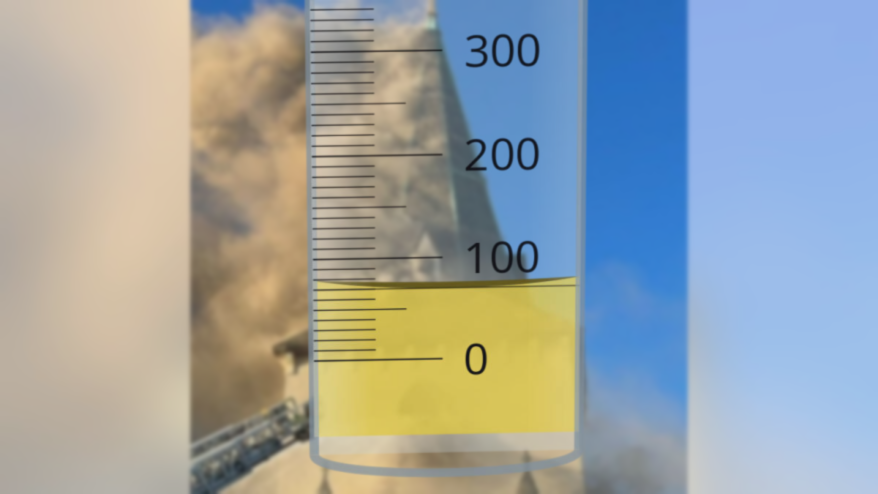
value=70 unit=mL
